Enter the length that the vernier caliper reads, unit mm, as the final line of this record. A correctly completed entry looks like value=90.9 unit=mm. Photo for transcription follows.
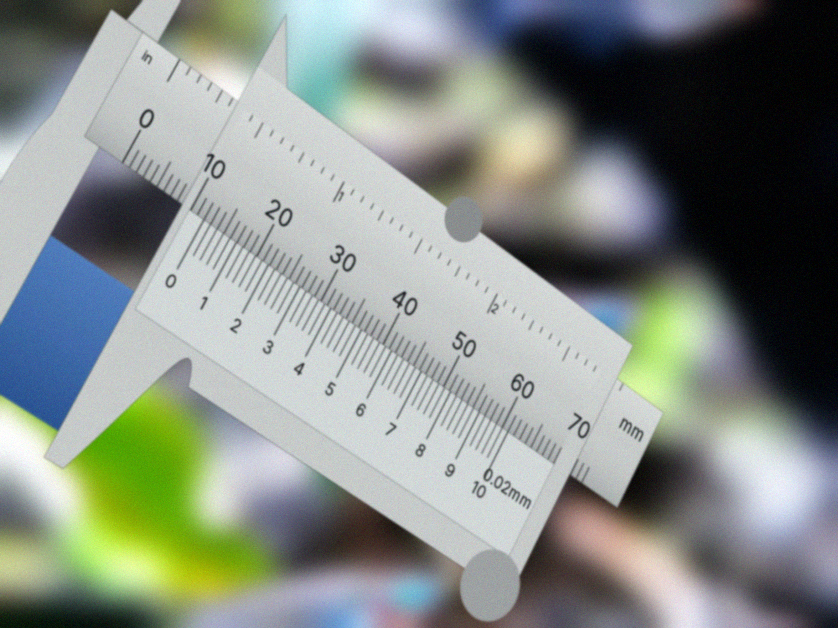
value=12.0 unit=mm
